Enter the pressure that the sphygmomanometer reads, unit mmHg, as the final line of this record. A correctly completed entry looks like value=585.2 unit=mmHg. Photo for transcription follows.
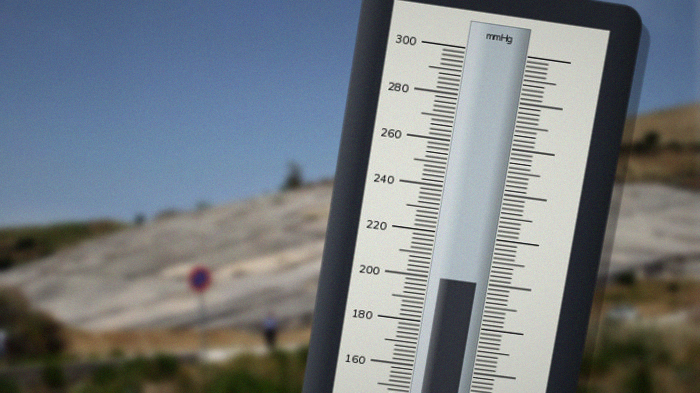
value=200 unit=mmHg
